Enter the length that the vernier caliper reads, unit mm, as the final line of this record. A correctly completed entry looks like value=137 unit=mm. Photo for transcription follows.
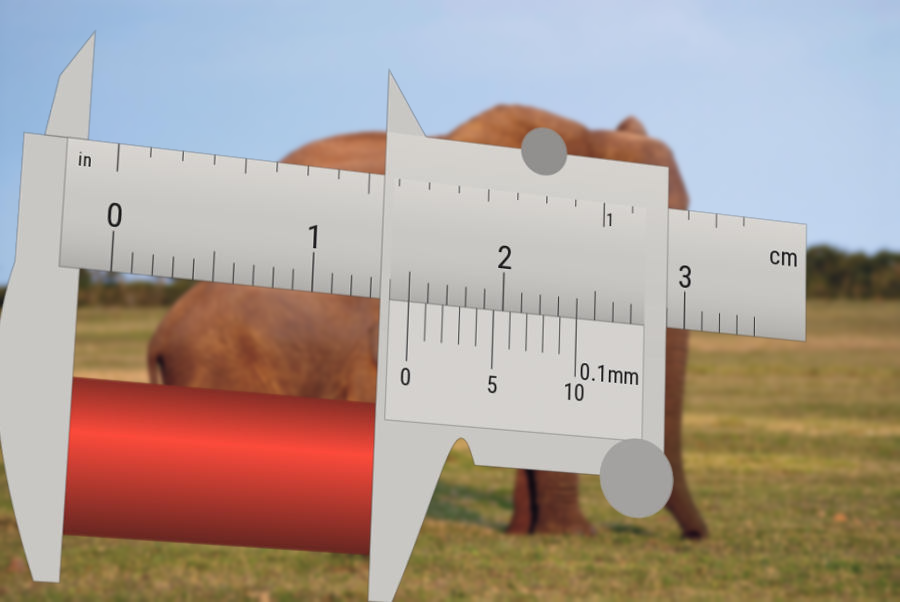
value=15.0 unit=mm
